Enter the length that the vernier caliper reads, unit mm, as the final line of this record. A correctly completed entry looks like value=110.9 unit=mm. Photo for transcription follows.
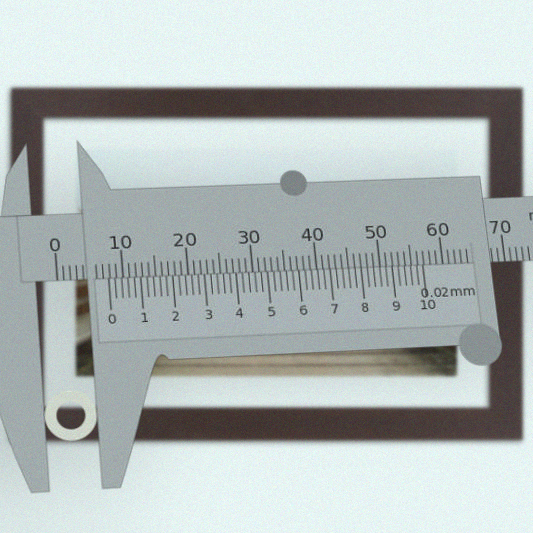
value=7.8 unit=mm
